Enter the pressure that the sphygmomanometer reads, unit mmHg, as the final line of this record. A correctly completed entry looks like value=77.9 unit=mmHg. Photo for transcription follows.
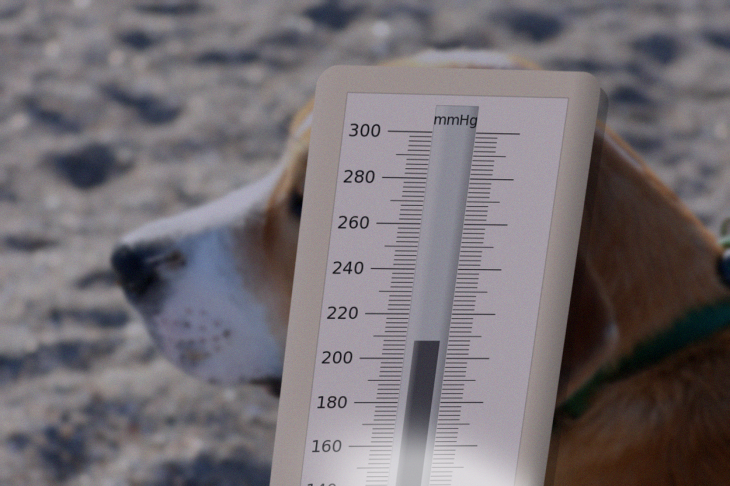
value=208 unit=mmHg
